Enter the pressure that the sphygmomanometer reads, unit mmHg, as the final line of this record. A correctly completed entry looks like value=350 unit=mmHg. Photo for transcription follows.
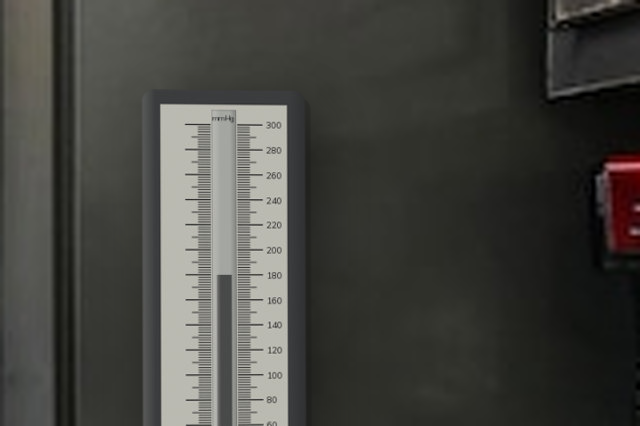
value=180 unit=mmHg
